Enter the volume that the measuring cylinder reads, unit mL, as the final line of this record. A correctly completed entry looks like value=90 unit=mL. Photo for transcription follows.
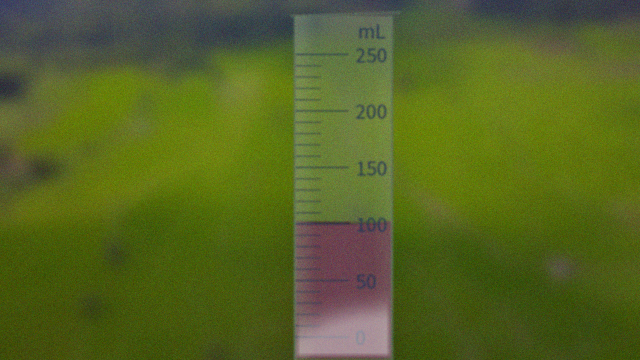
value=100 unit=mL
